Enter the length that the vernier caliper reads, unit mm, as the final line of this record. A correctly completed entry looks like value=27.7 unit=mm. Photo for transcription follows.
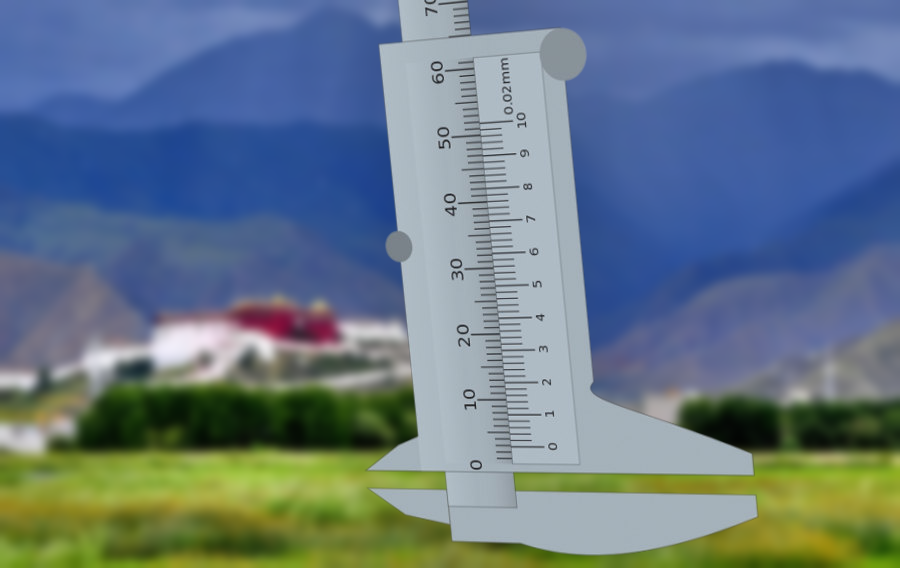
value=2.8 unit=mm
